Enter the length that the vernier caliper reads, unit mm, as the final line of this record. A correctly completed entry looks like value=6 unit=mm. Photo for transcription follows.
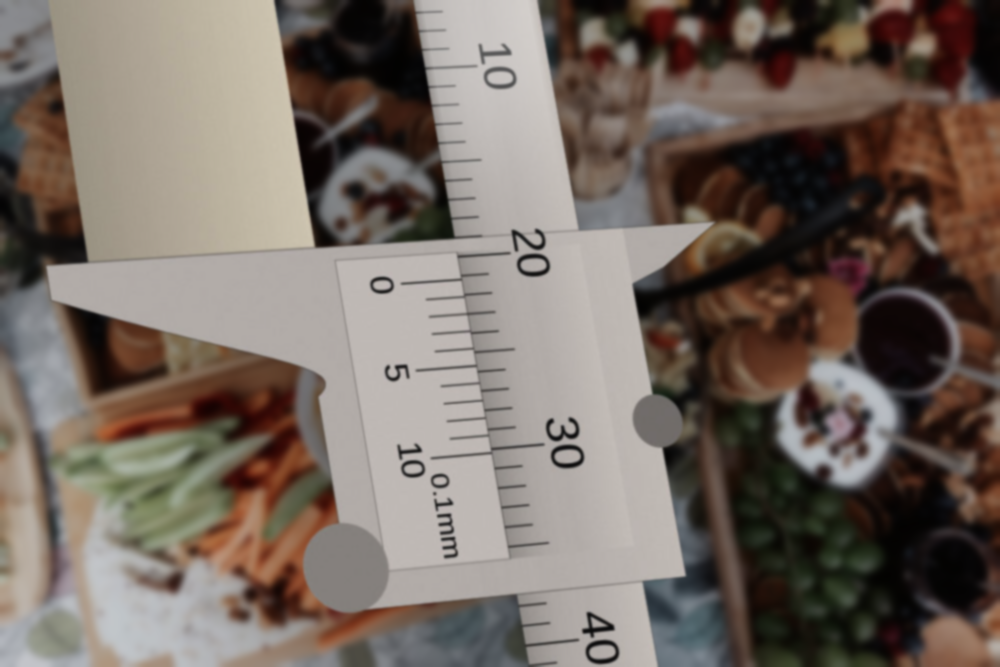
value=21.2 unit=mm
